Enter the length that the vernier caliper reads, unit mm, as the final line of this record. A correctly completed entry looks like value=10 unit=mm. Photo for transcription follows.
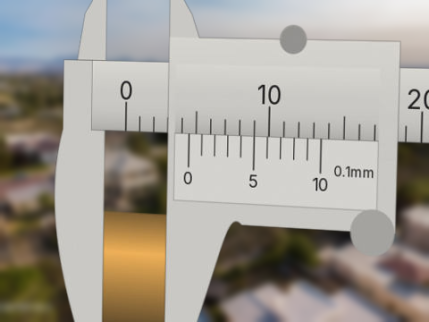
value=4.5 unit=mm
